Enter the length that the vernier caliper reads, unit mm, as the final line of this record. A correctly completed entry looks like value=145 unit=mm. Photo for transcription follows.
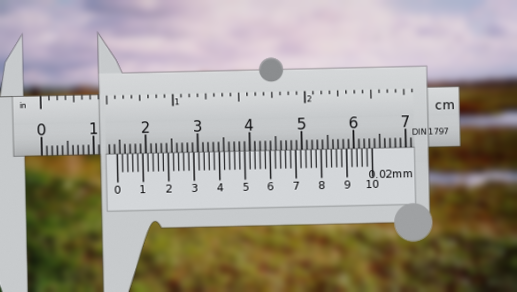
value=14.5 unit=mm
